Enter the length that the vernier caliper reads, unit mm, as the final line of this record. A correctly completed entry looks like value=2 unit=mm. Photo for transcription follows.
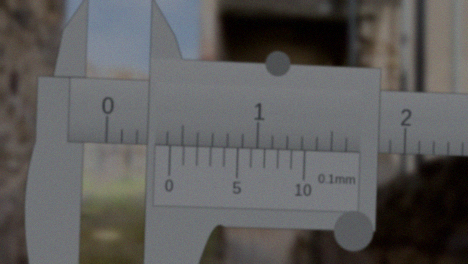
value=4.2 unit=mm
